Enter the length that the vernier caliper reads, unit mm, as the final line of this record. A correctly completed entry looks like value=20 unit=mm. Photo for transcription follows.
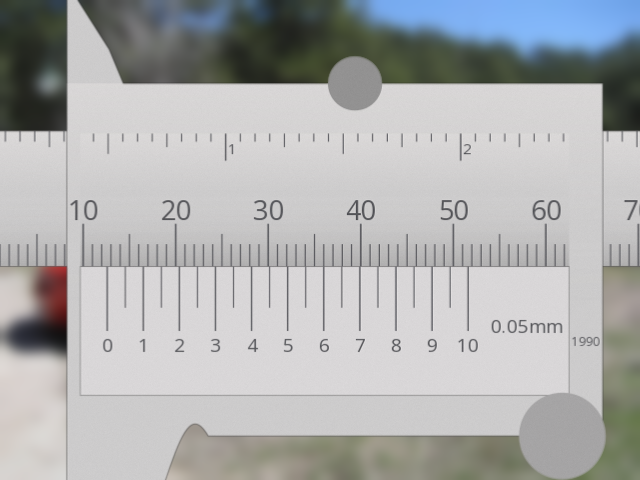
value=12.6 unit=mm
